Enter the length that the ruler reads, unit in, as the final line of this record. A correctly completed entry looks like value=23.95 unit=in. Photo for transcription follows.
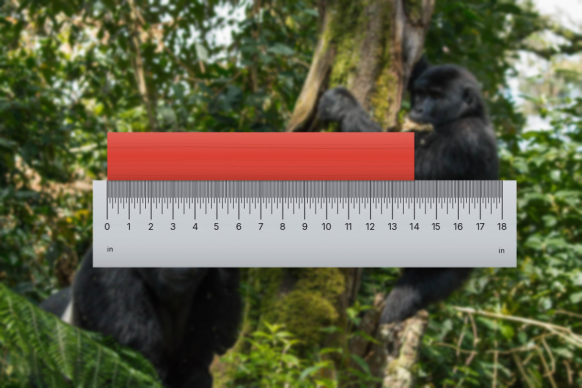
value=14 unit=in
